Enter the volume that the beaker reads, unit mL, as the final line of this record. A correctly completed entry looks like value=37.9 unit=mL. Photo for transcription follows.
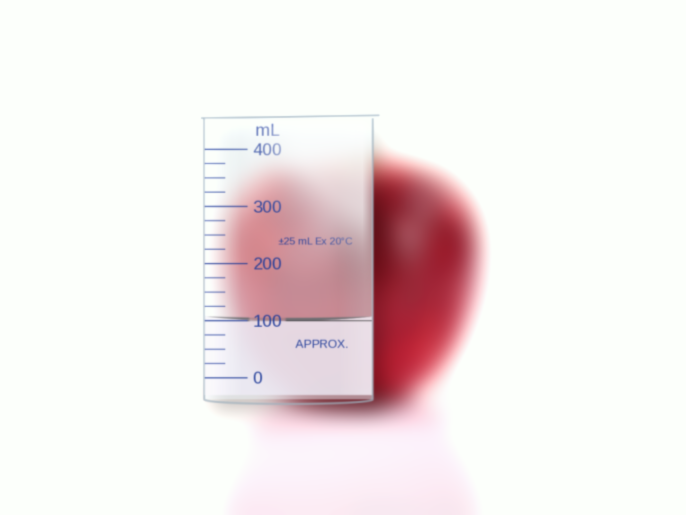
value=100 unit=mL
